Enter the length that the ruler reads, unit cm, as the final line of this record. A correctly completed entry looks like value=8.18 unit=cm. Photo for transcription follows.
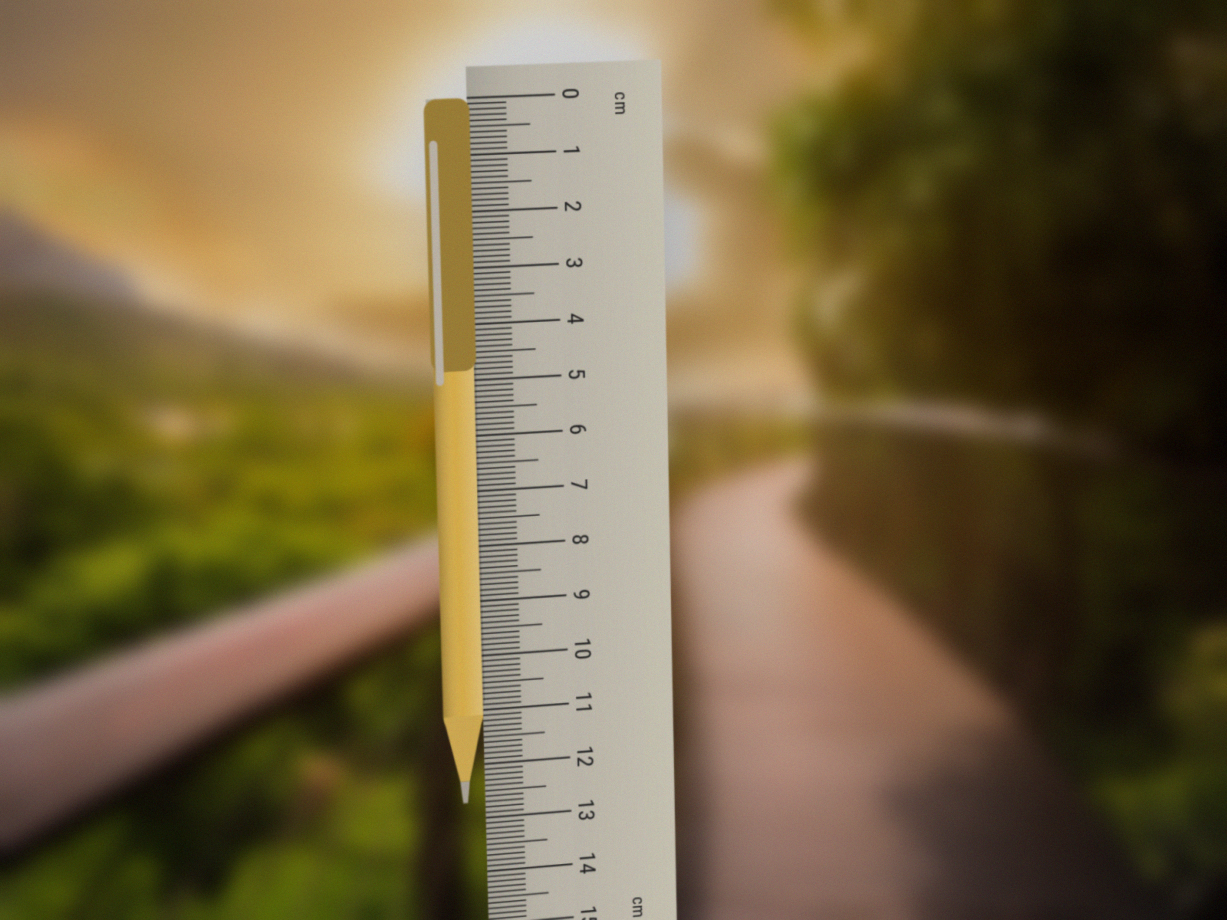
value=12.7 unit=cm
